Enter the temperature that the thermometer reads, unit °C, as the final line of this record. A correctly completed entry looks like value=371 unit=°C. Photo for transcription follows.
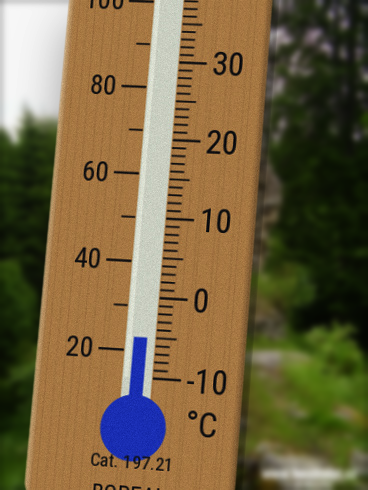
value=-5 unit=°C
